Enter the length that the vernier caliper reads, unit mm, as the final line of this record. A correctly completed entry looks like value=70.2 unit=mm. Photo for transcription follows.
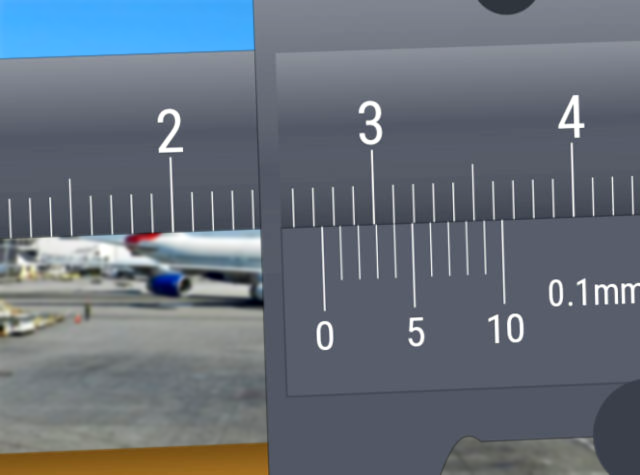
value=27.4 unit=mm
